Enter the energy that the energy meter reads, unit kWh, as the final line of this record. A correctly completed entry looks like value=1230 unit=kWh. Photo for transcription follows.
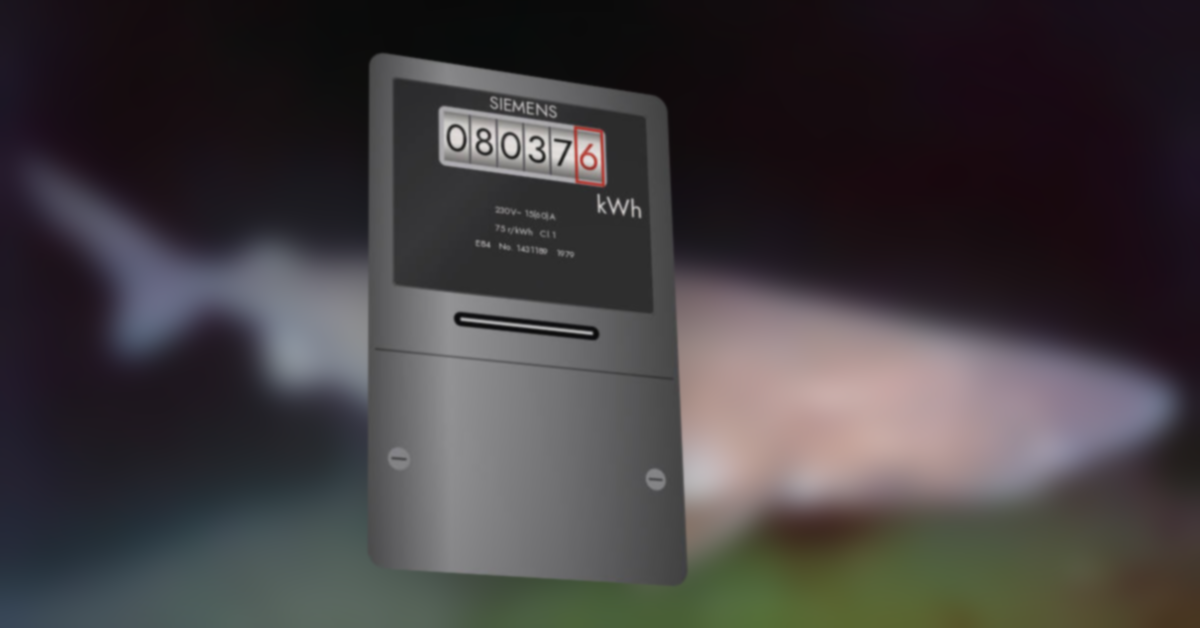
value=8037.6 unit=kWh
